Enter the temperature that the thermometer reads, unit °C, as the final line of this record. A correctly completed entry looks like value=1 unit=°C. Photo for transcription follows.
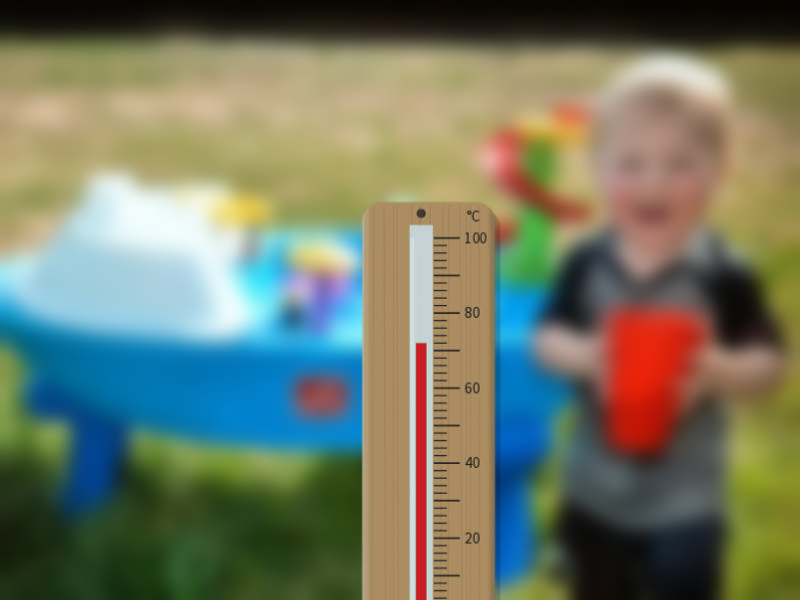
value=72 unit=°C
